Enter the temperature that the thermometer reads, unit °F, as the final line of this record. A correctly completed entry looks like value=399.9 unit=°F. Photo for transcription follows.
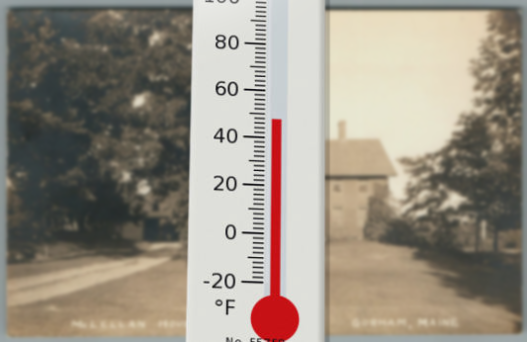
value=48 unit=°F
